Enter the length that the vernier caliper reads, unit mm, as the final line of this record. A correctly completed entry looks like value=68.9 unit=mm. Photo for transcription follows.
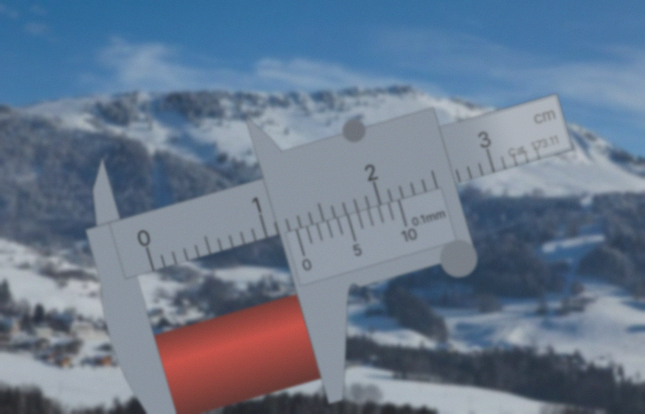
value=12.6 unit=mm
